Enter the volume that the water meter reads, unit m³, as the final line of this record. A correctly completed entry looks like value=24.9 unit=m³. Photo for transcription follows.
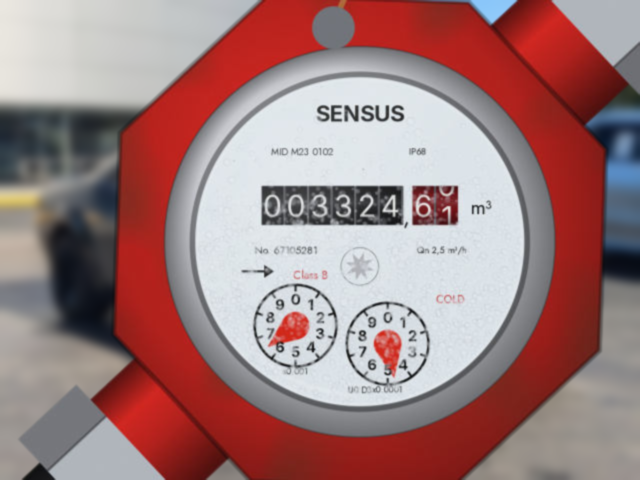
value=3324.6064 unit=m³
